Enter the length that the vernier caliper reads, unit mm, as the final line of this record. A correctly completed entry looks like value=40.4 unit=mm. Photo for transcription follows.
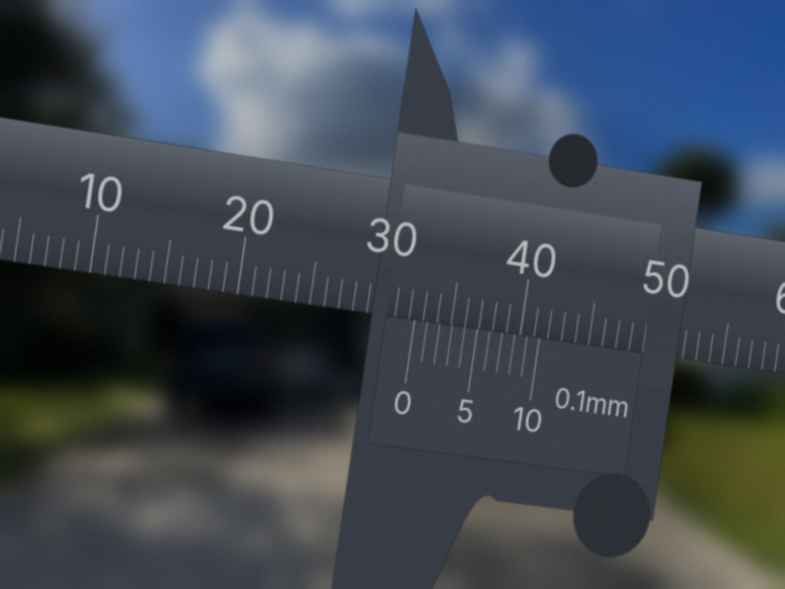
value=32.4 unit=mm
